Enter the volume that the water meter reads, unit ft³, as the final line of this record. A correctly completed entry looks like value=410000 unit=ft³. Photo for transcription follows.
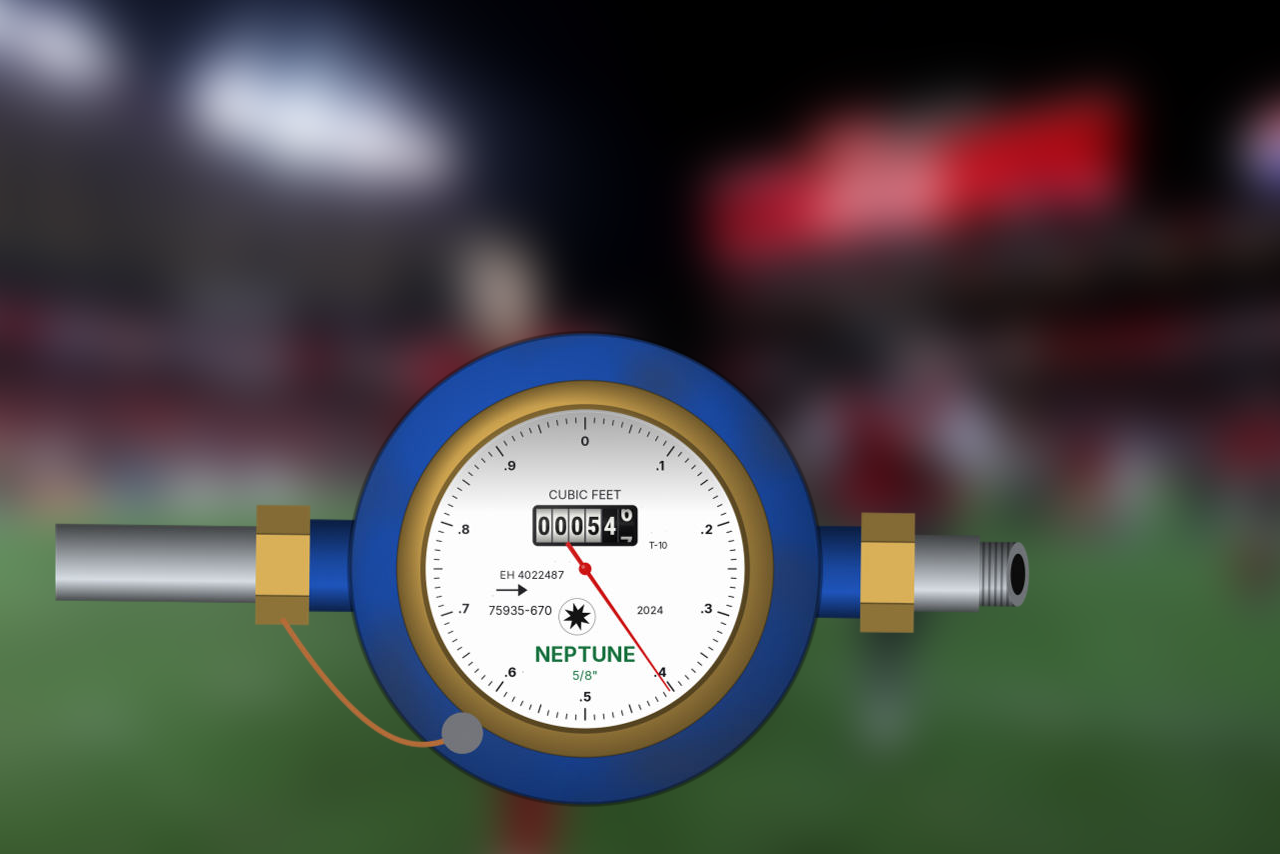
value=546.40 unit=ft³
